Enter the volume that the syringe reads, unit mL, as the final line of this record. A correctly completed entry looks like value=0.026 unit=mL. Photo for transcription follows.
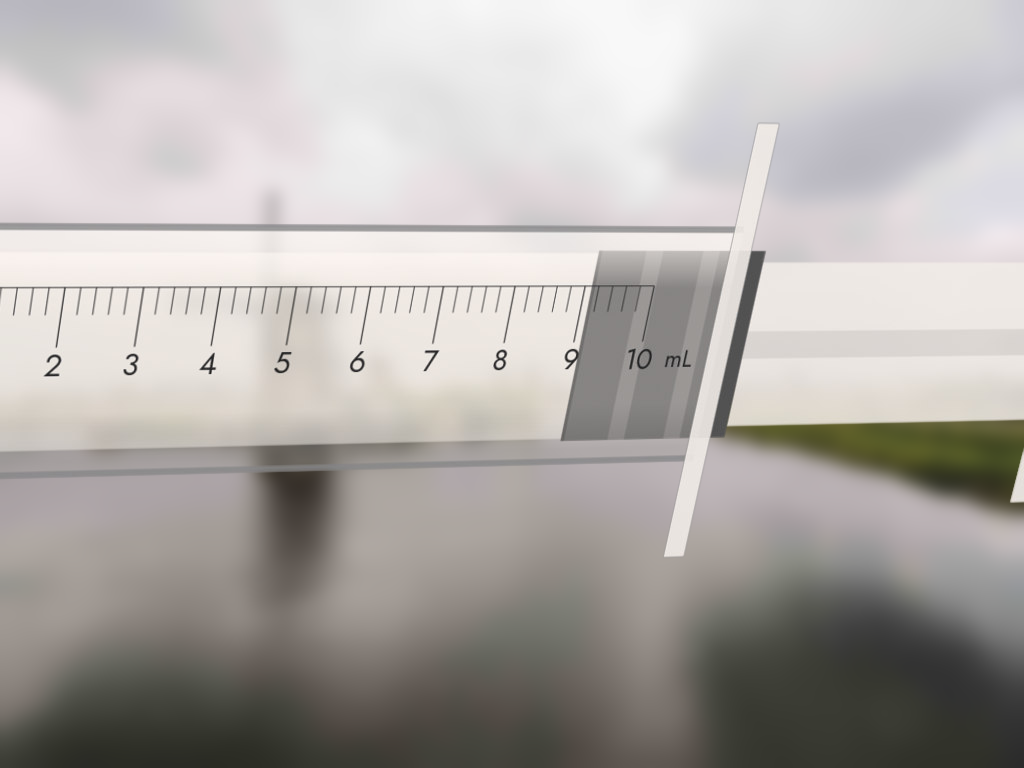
value=9.1 unit=mL
